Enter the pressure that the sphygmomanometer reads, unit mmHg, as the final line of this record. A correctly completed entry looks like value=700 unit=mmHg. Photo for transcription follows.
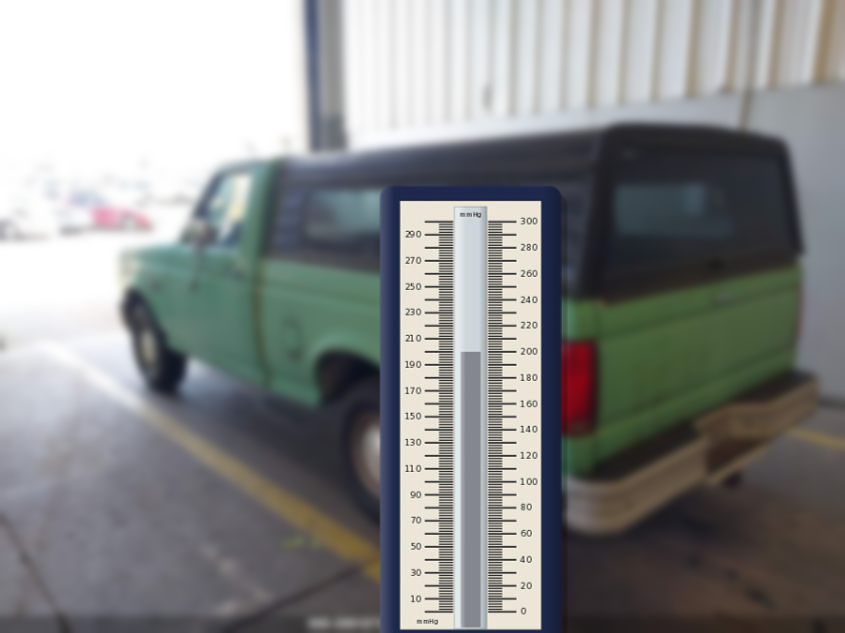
value=200 unit=mmHg
